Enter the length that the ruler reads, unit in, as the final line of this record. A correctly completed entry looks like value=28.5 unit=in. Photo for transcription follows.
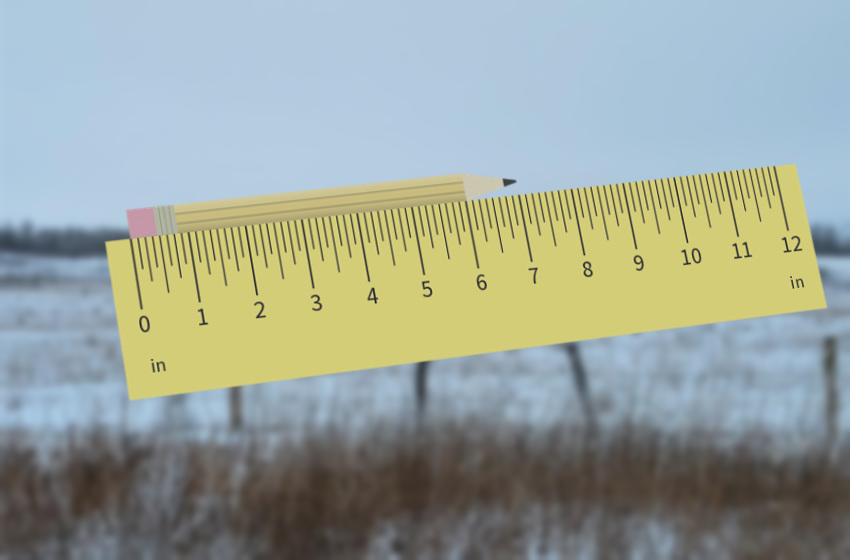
value=7 unit=in
